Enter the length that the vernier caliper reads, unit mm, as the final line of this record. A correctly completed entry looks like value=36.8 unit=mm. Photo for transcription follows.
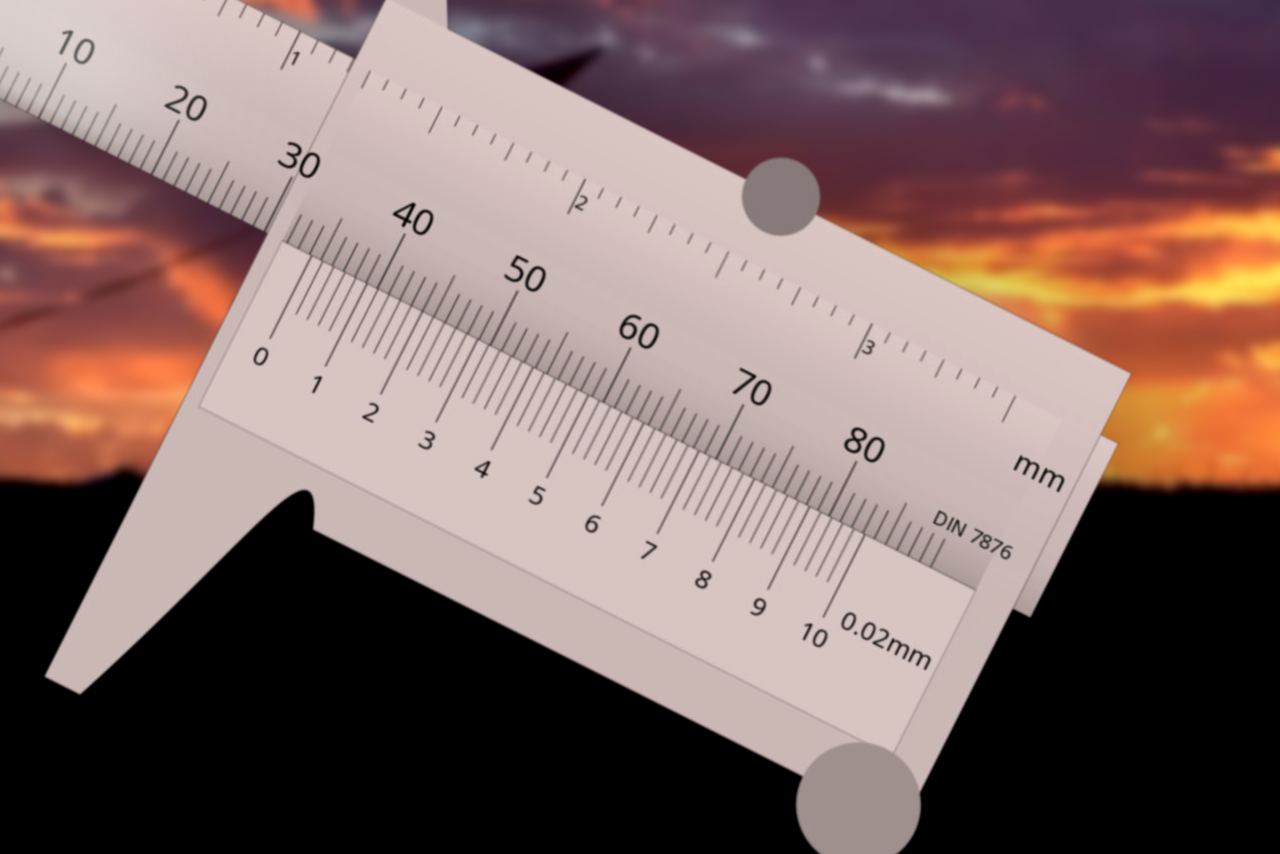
value=34.2 unit=mm
